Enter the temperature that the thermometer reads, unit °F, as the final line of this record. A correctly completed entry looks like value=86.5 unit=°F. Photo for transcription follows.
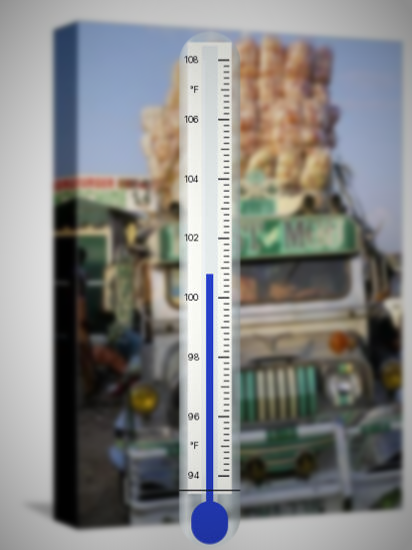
value=100.8 unit=°F
